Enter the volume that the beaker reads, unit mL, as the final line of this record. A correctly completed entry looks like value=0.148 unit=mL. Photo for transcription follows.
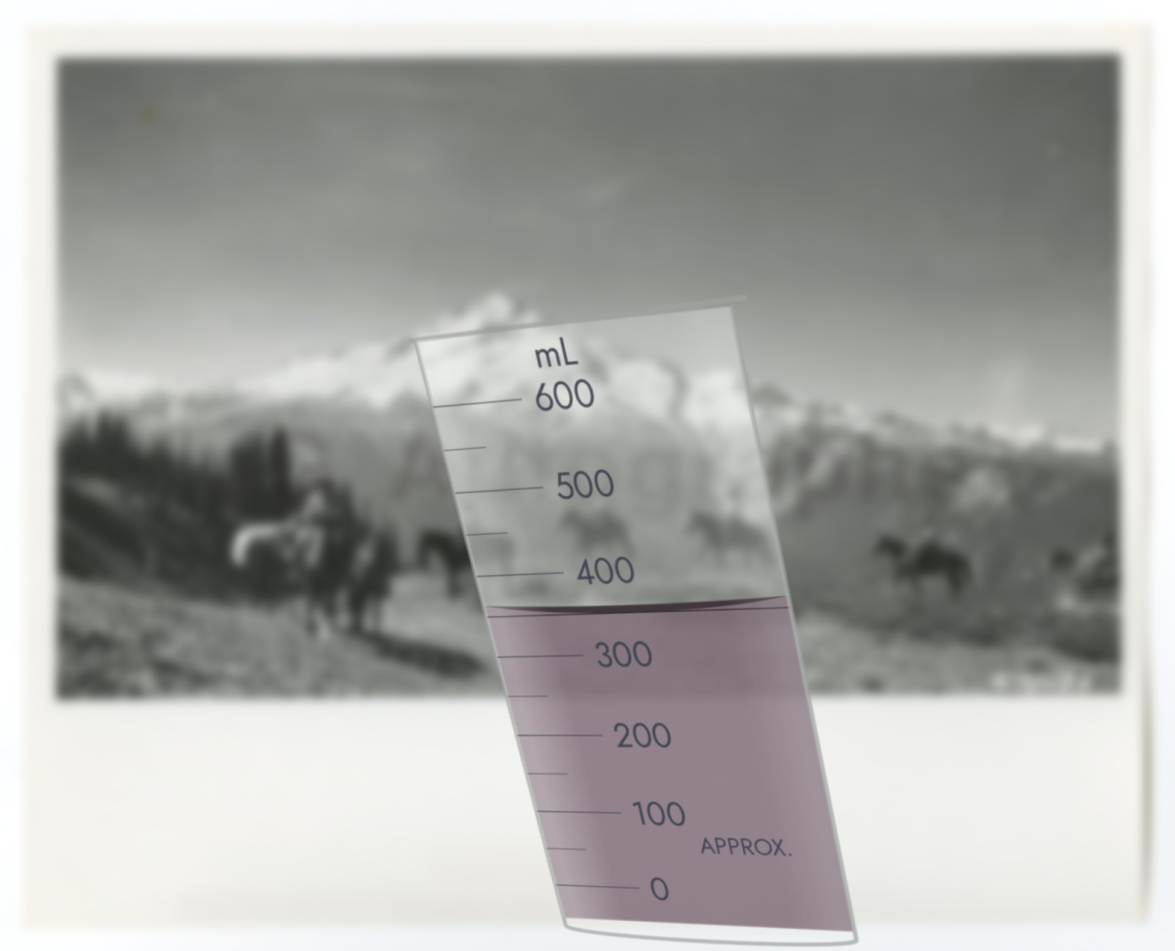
value=350 unit=mL
